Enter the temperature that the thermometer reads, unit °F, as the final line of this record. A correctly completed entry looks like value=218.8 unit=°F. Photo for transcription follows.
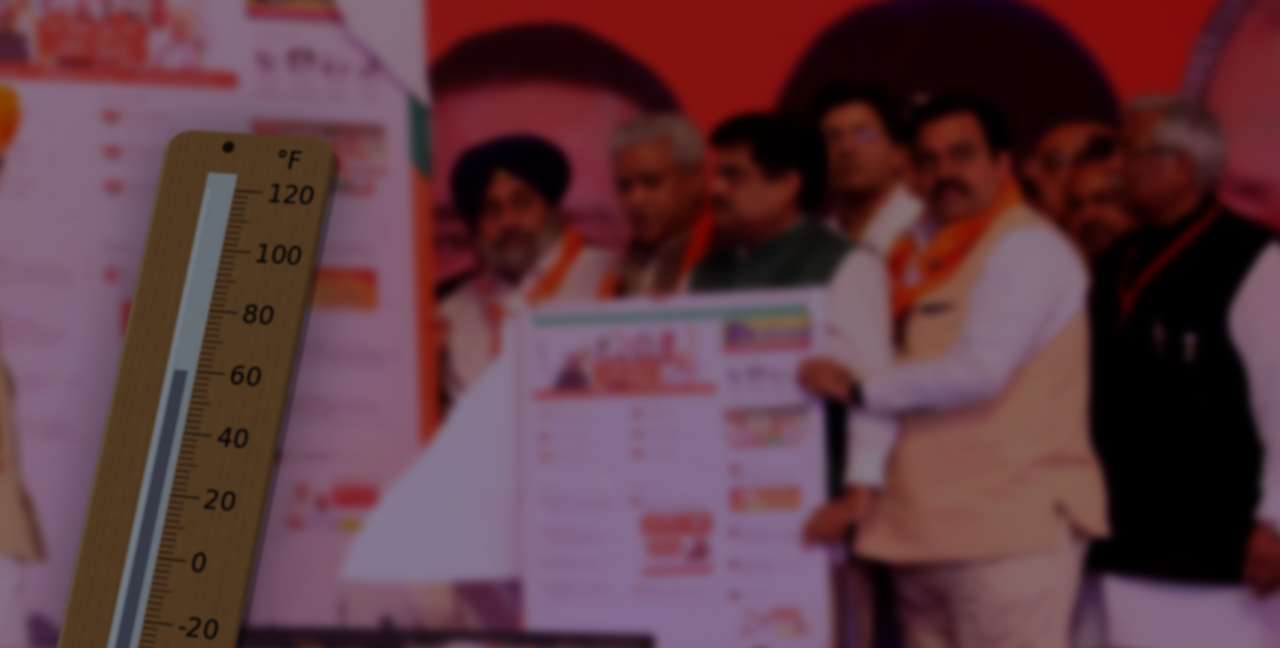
value=60 unit=°F
